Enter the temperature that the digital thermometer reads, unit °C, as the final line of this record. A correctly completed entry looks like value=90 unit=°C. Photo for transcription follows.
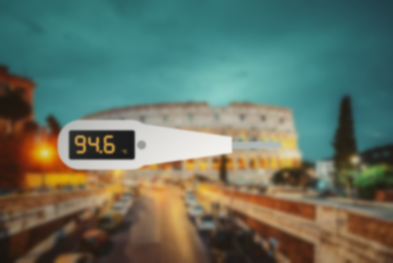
value=94.6 unit=°C
